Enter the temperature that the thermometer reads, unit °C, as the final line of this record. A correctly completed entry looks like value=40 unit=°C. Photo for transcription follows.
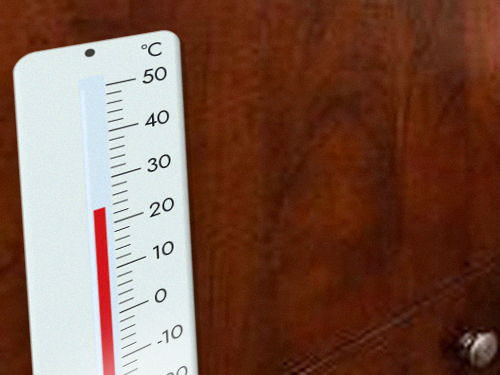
value=24 unit=°C
